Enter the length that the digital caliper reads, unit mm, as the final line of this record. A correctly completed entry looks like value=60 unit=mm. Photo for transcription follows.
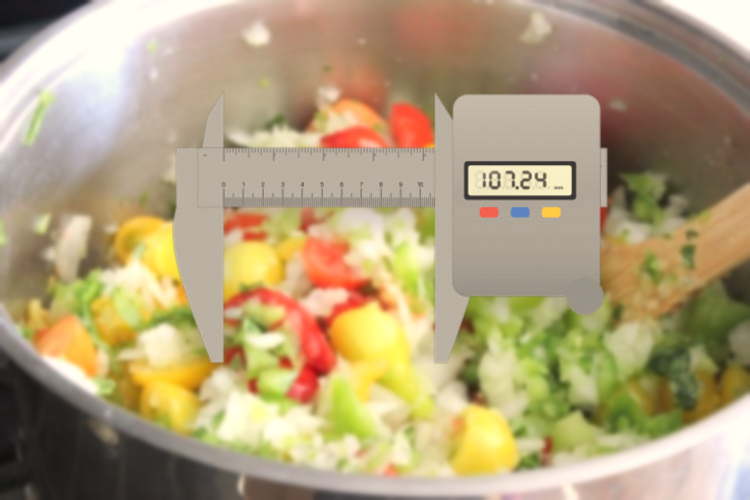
value=107.24 unit=mm
